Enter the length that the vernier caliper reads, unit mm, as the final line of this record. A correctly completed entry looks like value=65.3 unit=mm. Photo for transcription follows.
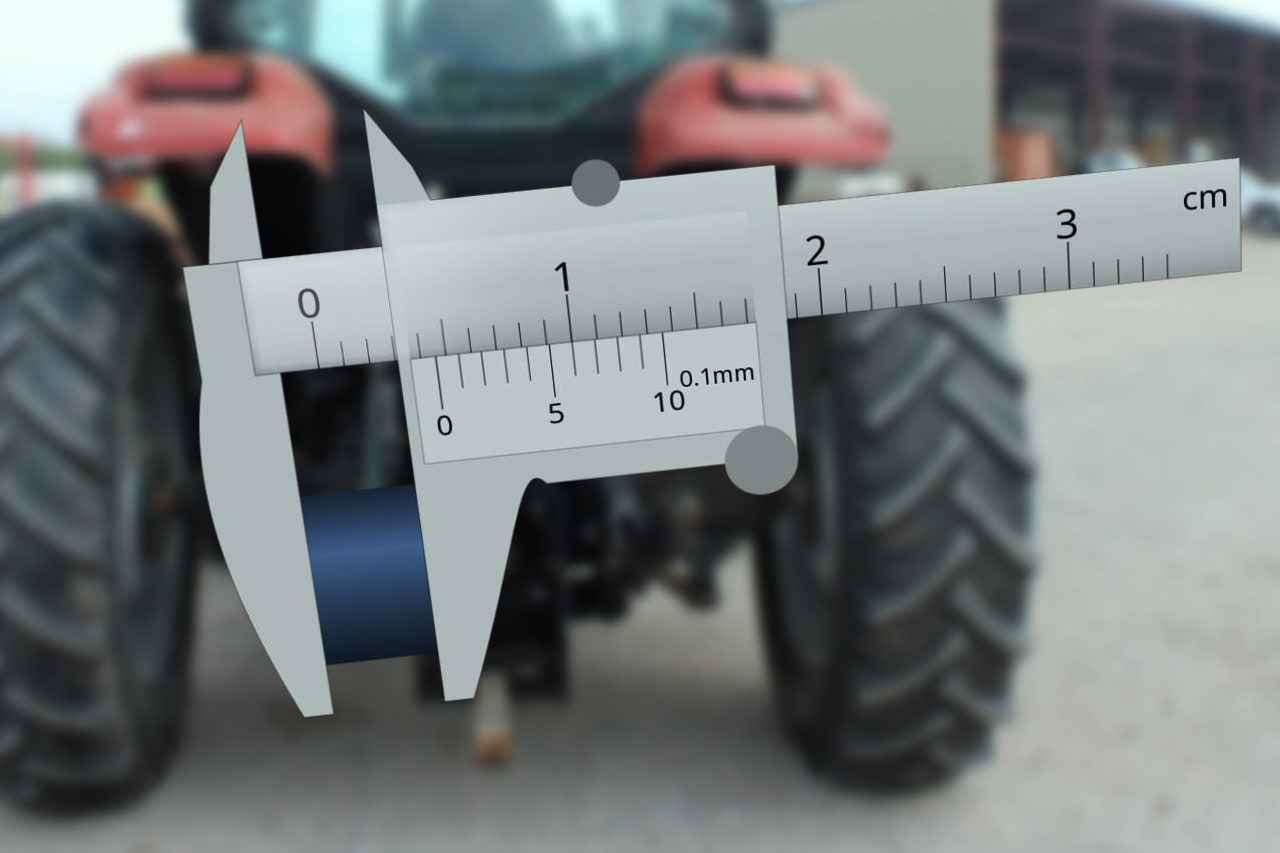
value=4.6 unit=mm
